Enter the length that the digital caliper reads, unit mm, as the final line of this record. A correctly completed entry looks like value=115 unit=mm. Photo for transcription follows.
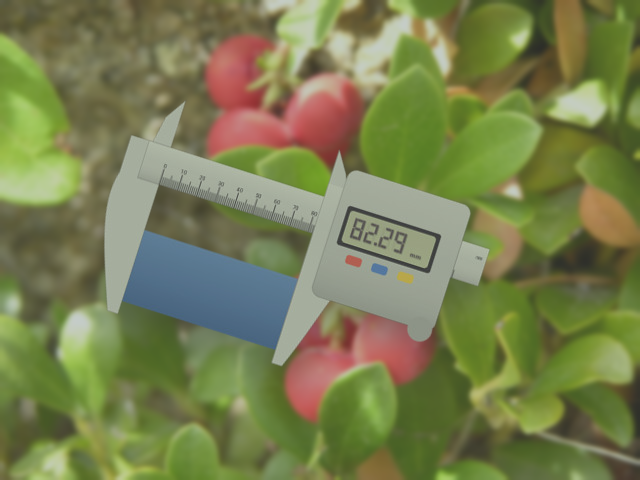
value=82.29 unit=mm
